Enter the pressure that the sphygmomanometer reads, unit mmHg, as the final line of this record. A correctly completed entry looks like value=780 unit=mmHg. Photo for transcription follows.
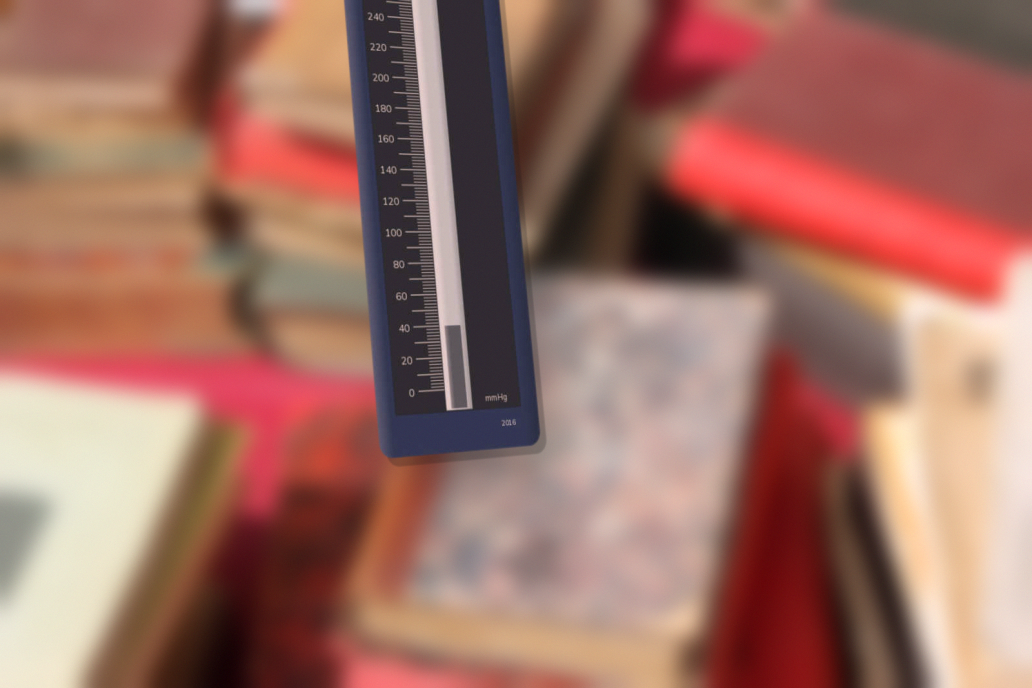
value=40 unit=mmHg
